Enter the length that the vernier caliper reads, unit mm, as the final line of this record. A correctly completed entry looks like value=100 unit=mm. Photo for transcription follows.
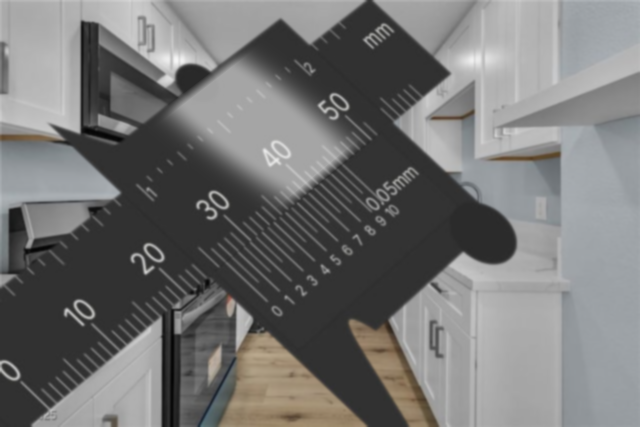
value=26.0 unit=mm
